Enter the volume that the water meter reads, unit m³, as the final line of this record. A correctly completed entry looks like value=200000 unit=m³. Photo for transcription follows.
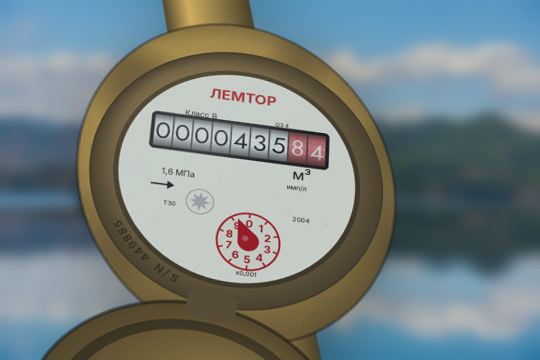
value=435.839 unit=m³
